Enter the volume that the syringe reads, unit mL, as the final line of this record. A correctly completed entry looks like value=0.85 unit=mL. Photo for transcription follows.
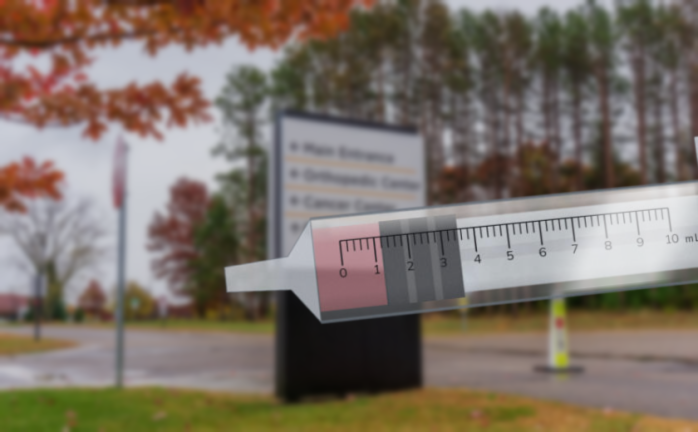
value=1.2 unit=mL
